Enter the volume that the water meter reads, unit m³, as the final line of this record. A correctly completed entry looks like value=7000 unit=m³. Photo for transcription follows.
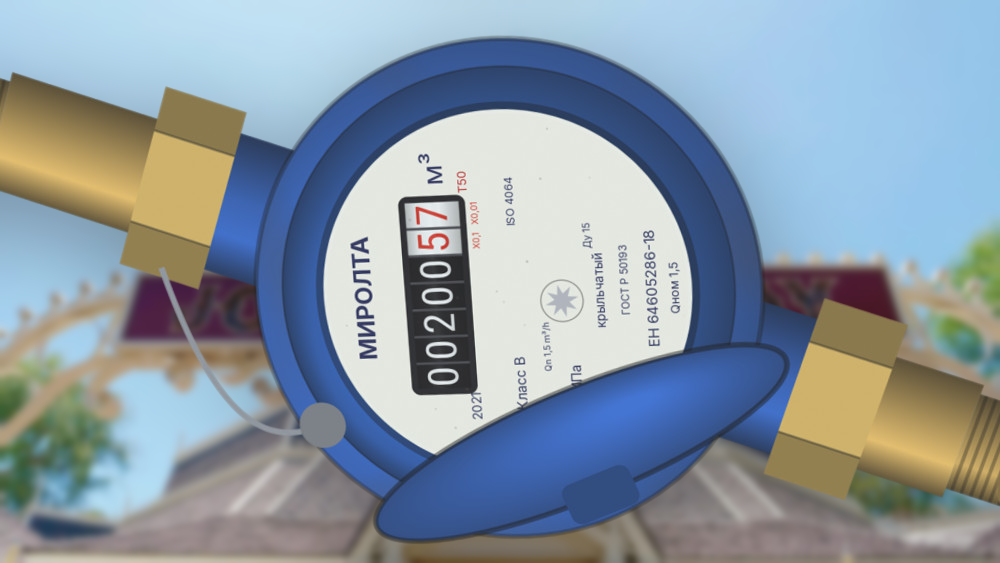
value=200.57 unit=m³
